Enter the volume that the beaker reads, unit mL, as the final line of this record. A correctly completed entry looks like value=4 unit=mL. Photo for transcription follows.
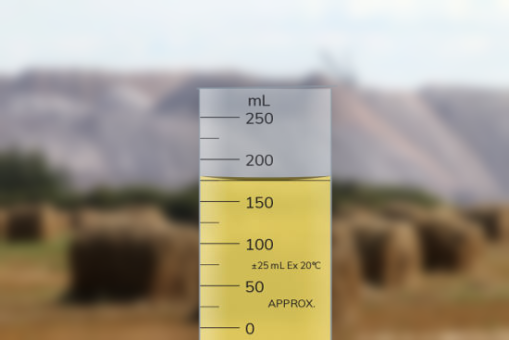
value=175 unit=mL
